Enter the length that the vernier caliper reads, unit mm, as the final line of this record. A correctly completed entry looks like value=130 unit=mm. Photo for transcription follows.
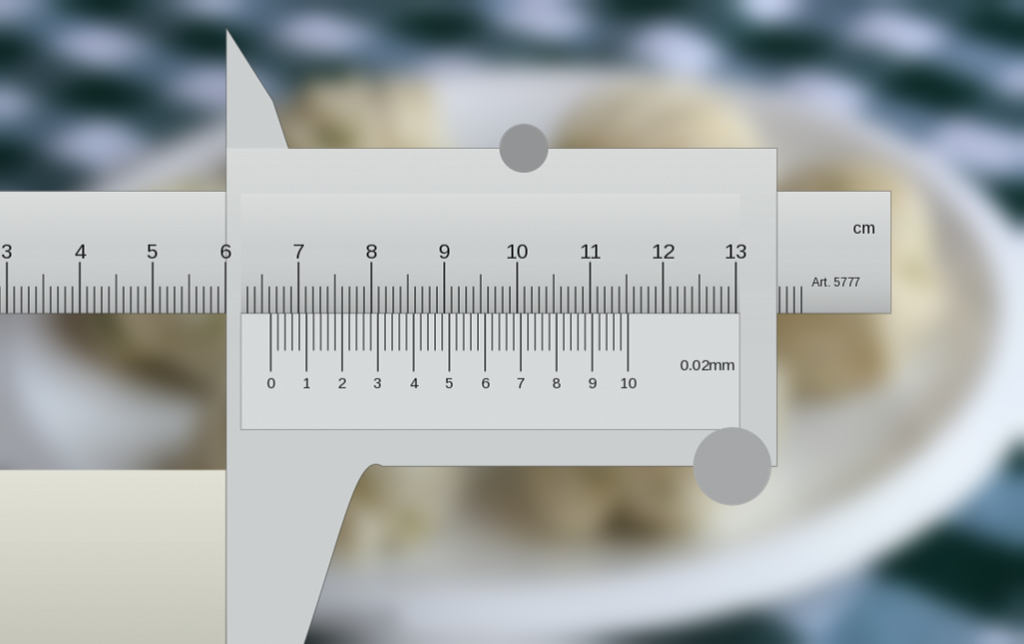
value=66.2 unit=mm
